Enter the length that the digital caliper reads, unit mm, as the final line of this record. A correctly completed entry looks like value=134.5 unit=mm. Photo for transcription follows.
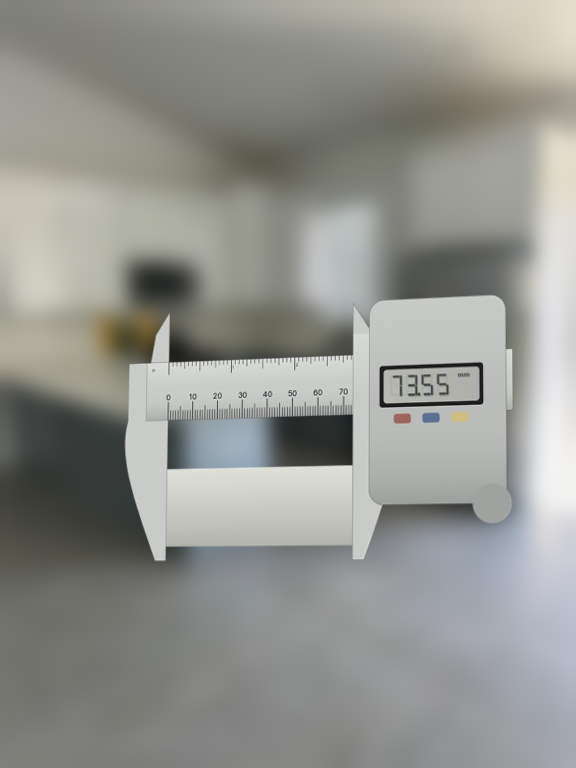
value=73.55 unit=mm
